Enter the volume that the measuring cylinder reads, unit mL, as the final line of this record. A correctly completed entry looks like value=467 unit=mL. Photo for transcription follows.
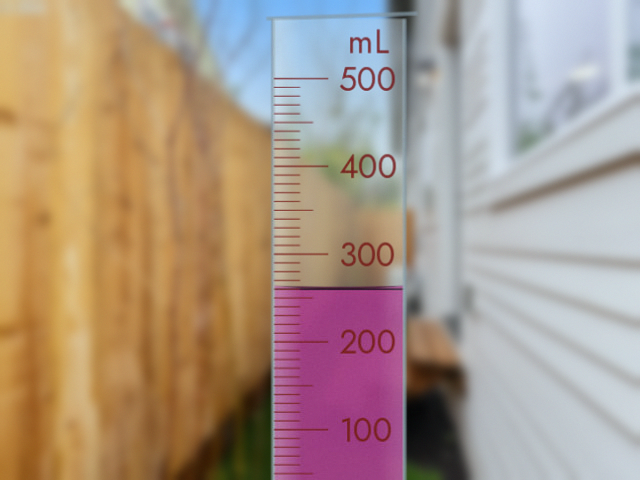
value=260 unit=mL
